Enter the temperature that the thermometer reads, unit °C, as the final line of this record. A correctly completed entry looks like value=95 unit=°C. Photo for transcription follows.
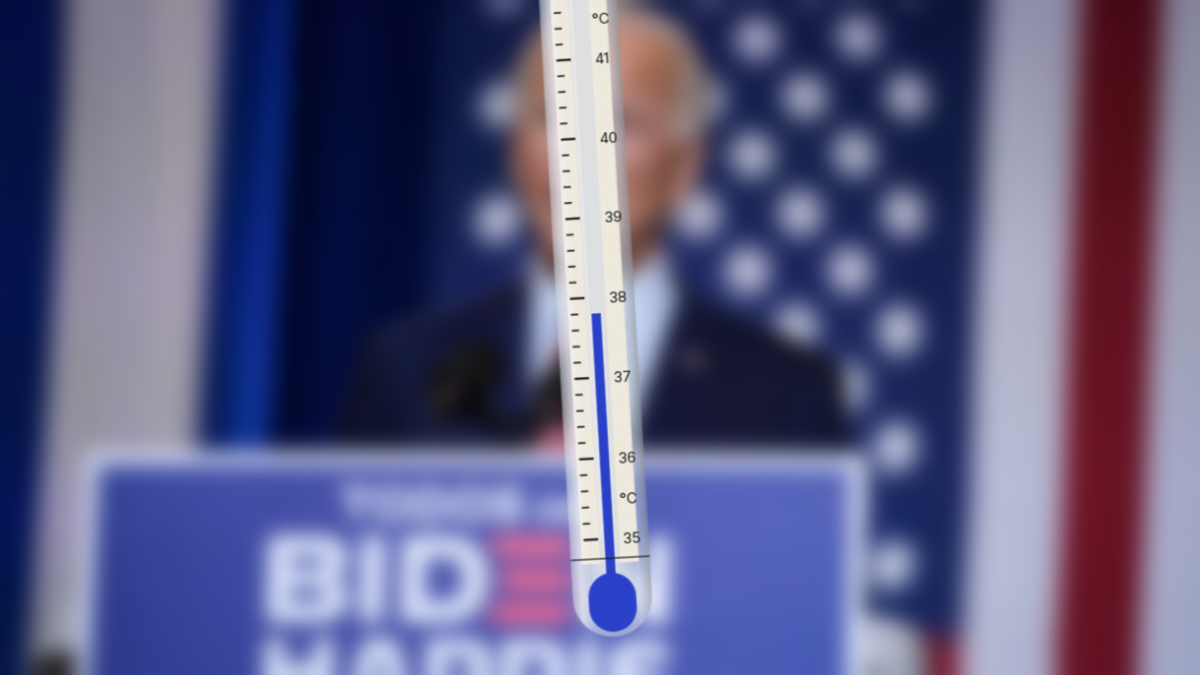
value=37.8 unit=°C
